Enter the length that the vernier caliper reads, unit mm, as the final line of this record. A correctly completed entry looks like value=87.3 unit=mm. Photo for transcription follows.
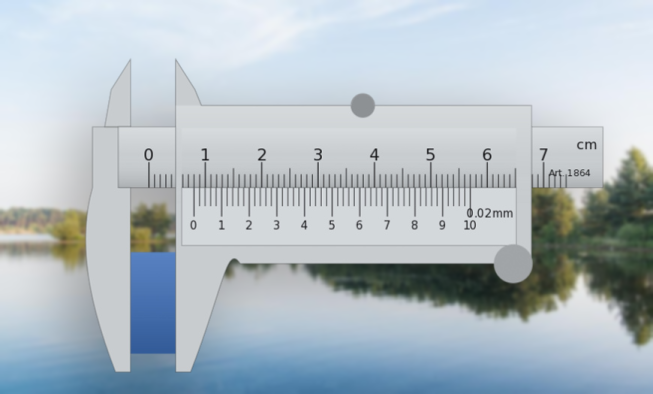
value=8.0 unit=mm
